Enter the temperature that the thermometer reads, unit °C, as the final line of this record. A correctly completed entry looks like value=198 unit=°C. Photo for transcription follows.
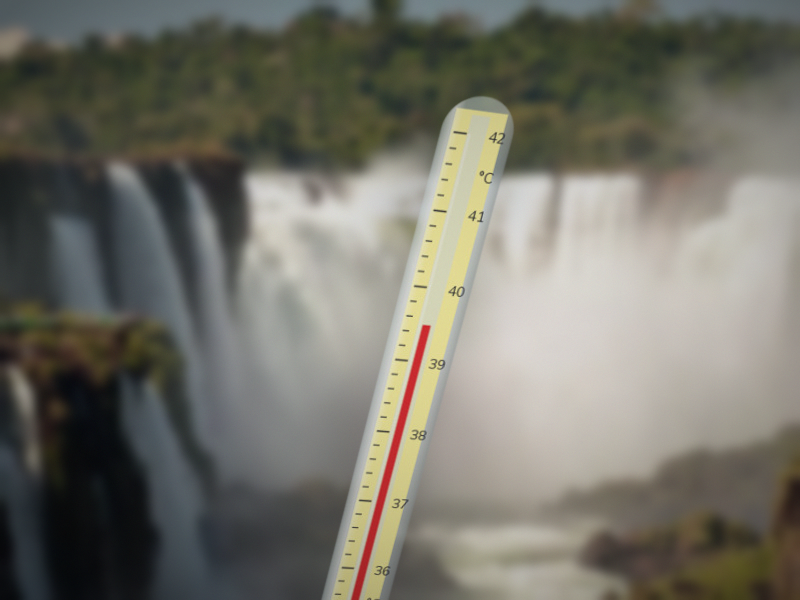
value=39.5 unit=°C
